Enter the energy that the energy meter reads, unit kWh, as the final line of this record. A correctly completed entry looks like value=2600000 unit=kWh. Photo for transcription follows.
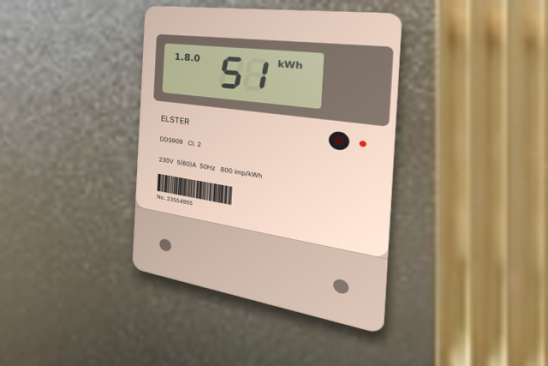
value=51 unit=kWh
